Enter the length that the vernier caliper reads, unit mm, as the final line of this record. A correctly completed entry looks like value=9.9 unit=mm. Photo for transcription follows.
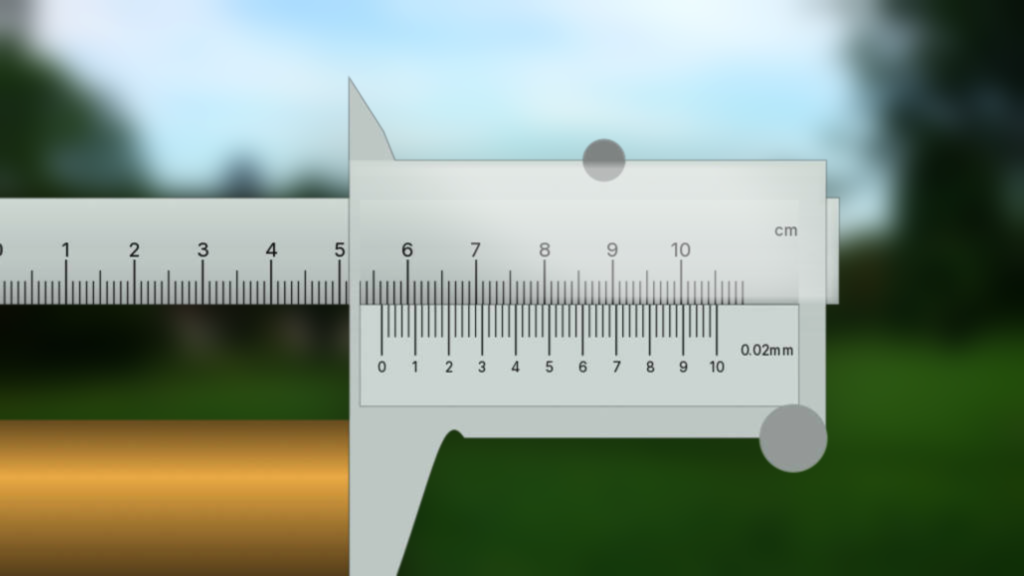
value=56.2 unit=mm
